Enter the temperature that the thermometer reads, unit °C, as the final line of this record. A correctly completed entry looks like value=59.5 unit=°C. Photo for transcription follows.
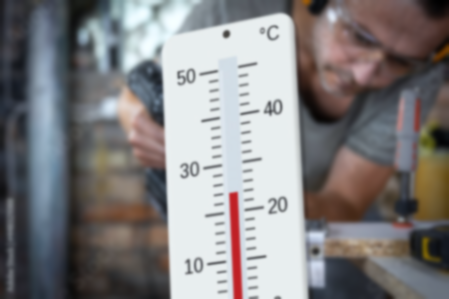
value=24 unit=°C
